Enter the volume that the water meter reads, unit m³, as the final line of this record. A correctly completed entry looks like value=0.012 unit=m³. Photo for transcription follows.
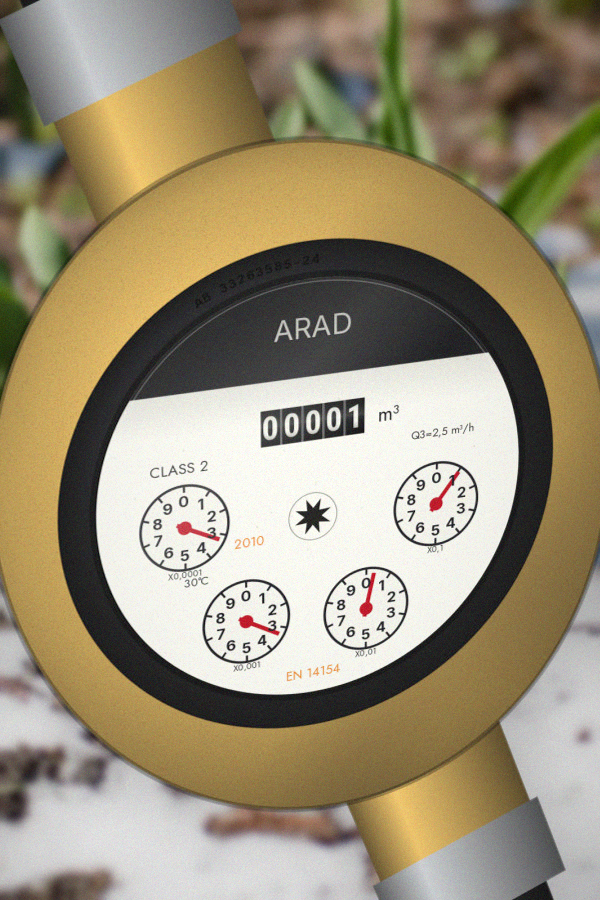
value=1.1033 unit=m³
